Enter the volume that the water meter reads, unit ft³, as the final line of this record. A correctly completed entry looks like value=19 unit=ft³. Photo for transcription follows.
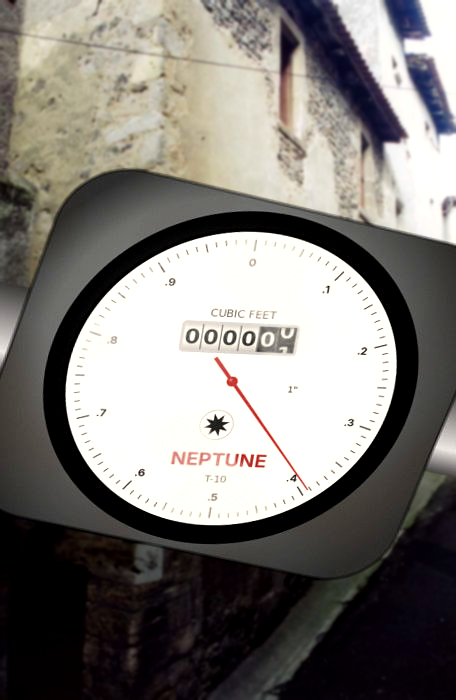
value=0.39 unit=ft³
